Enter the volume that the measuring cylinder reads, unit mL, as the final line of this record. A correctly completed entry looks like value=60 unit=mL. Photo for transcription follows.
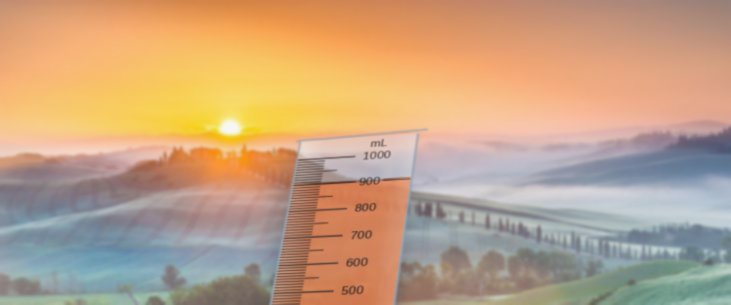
value=900 unit=mL
